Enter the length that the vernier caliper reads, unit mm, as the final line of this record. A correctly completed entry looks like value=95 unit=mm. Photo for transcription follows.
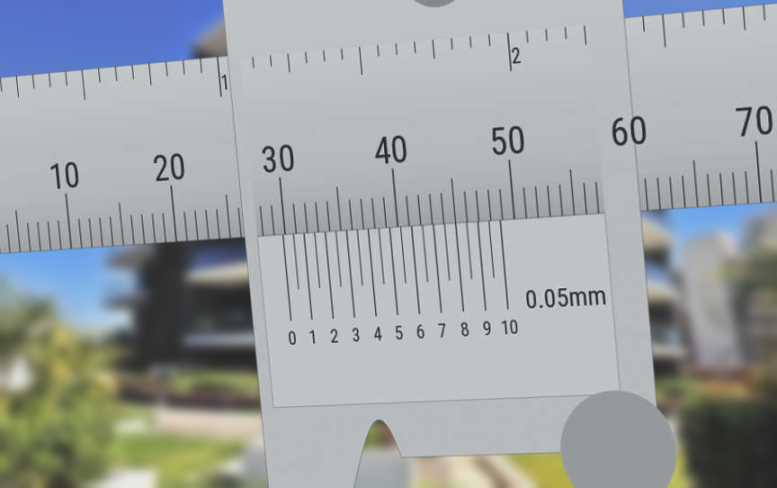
value=29.8 unit=mm
